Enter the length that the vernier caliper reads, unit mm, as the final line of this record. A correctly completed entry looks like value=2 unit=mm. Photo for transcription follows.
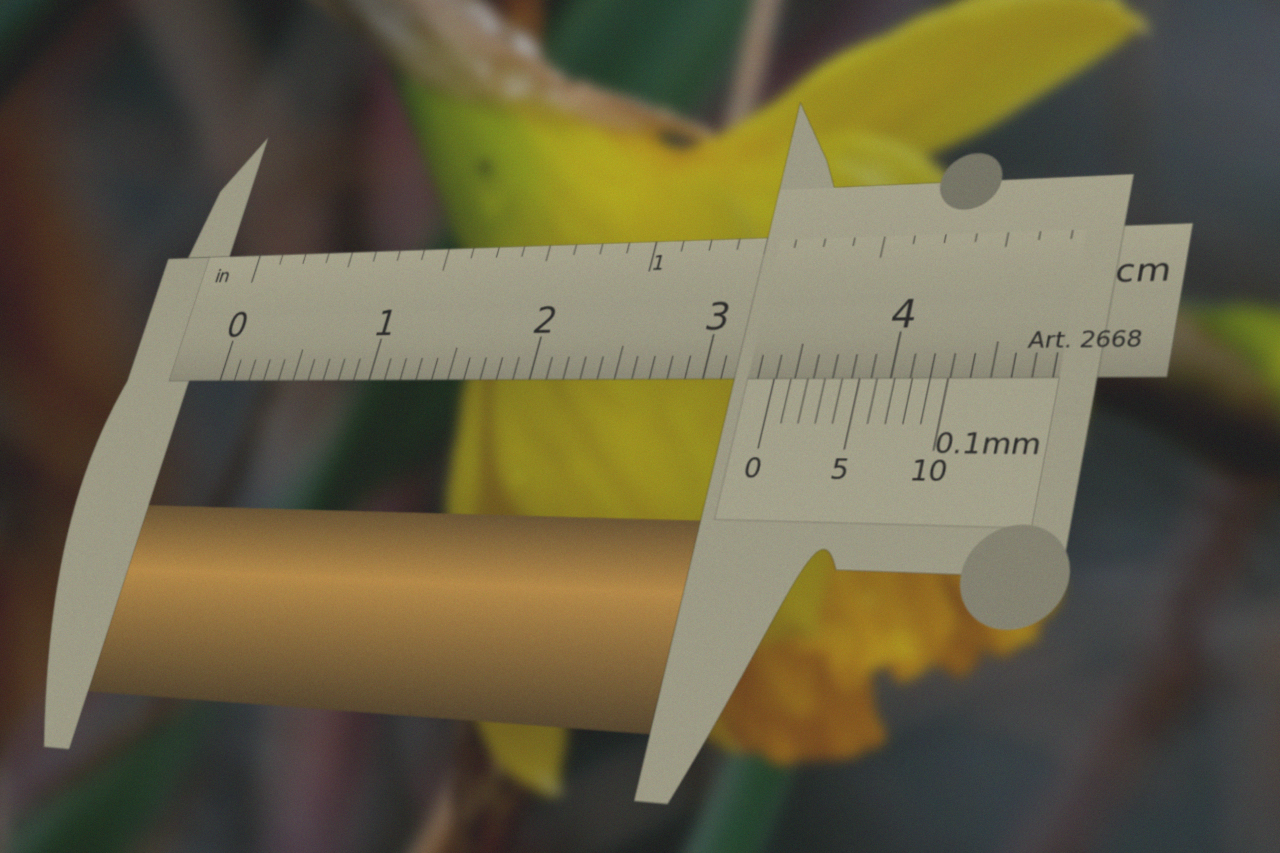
value=33.9 unit=mm
